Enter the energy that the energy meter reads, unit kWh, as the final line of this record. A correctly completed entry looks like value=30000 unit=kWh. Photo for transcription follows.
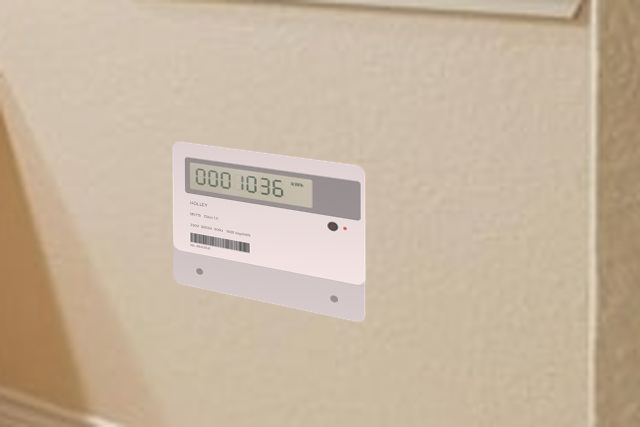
value=1036 unit=kWh
